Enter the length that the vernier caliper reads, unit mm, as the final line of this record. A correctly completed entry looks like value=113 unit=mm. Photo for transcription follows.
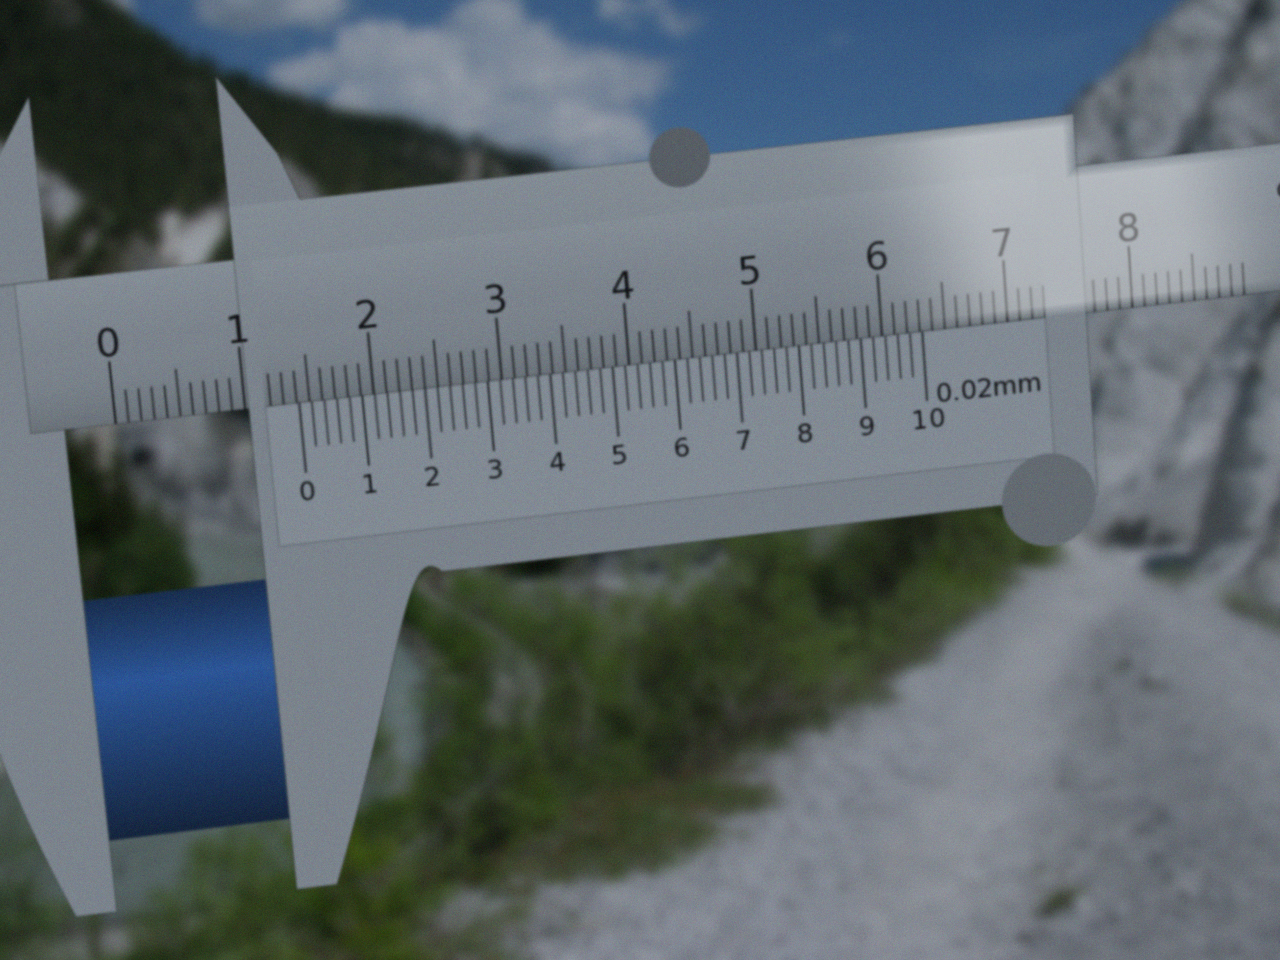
value=14.2 unit=mm
